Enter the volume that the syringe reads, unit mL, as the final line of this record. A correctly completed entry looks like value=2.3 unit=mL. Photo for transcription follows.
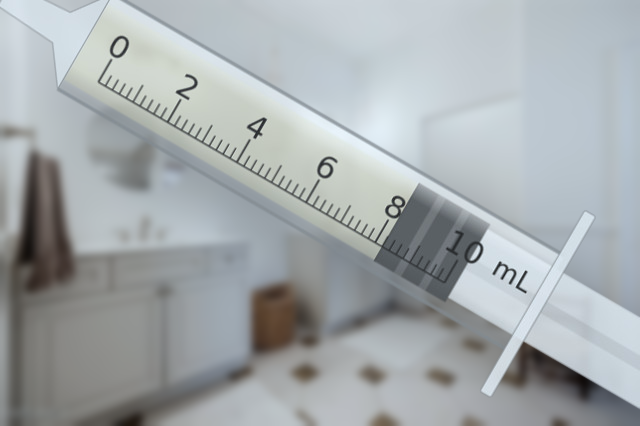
value=8.2 unit=mL
